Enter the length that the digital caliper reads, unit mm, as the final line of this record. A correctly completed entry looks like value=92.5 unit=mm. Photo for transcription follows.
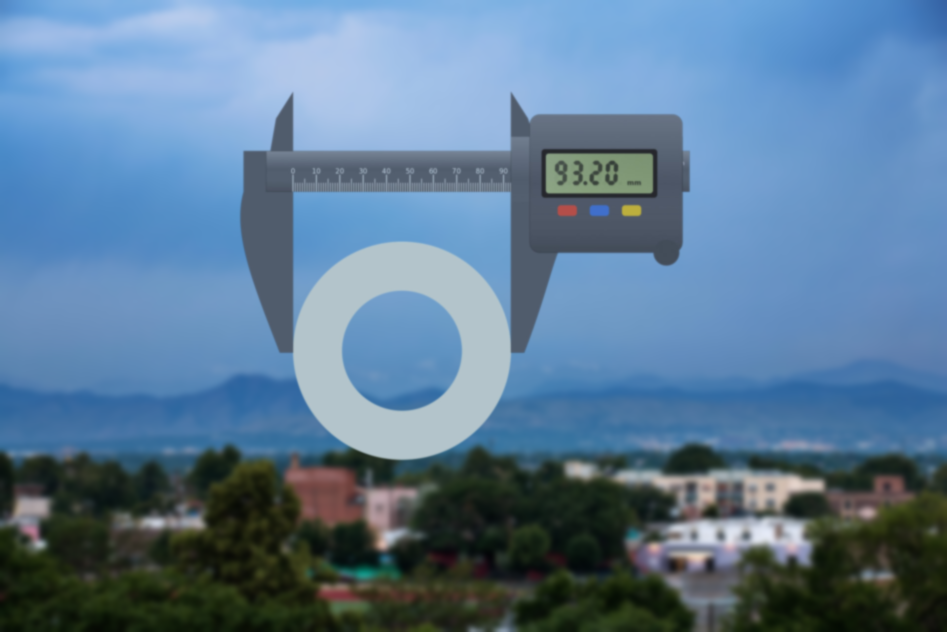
value=93.20 unit=mm
